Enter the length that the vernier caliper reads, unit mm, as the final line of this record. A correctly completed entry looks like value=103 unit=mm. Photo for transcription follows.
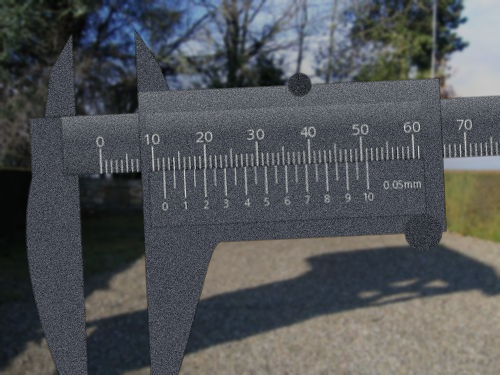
value=12.0 unit=mm
